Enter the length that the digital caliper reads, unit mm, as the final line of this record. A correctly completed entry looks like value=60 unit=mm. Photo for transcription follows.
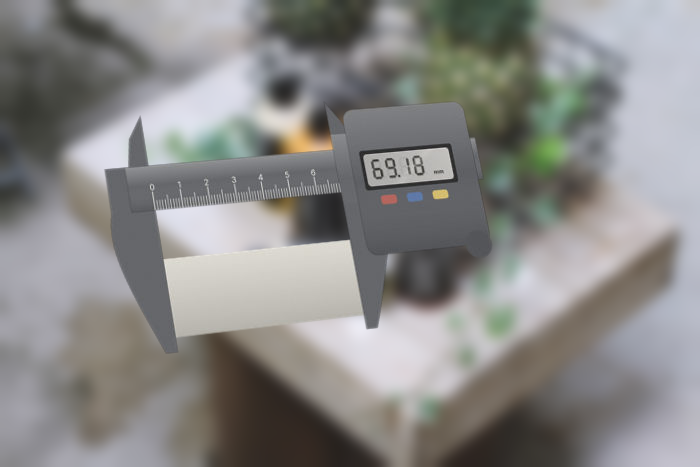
value=69.18 unit=mm
